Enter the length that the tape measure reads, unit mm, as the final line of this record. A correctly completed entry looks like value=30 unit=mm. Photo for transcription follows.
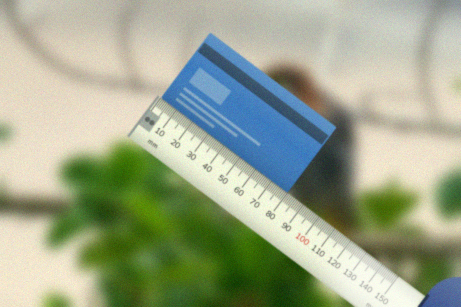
value=80 unit=mm
